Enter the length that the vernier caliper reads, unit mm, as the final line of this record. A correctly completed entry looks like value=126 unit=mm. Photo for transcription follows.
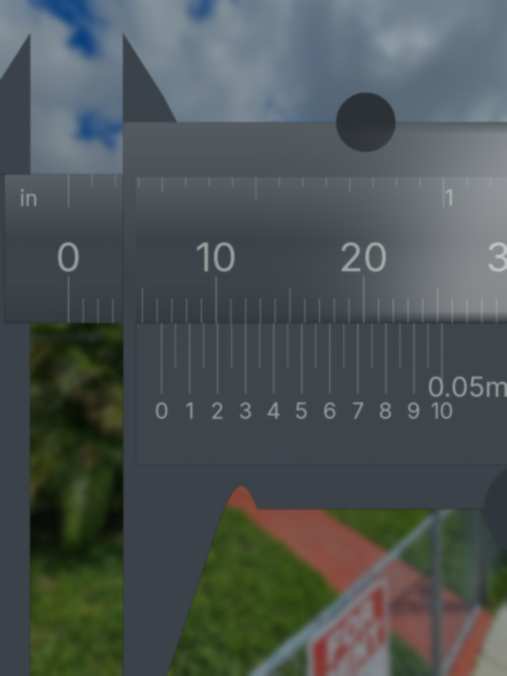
value=6.3 unit=mm
